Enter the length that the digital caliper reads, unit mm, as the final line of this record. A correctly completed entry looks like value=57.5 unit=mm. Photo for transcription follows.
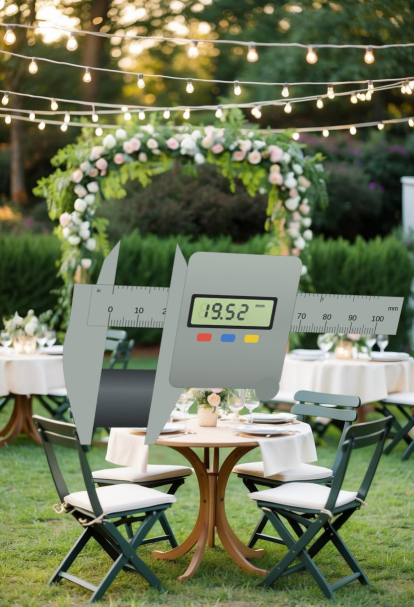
value=19.52 unit=mm
